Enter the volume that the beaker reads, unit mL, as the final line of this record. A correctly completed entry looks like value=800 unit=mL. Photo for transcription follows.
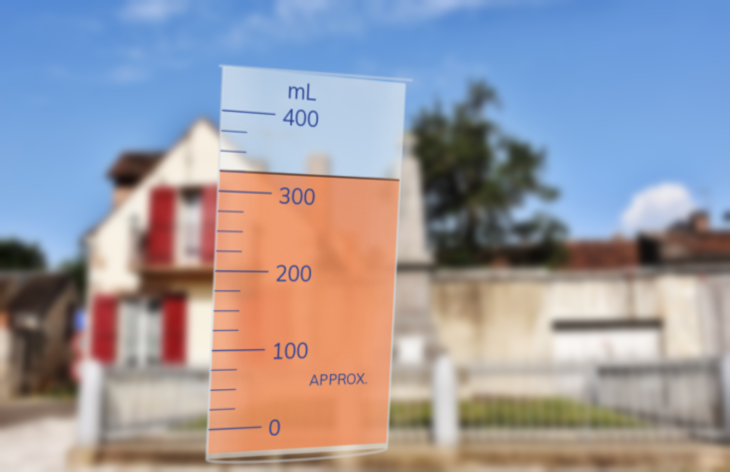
value=325 unit=mL
